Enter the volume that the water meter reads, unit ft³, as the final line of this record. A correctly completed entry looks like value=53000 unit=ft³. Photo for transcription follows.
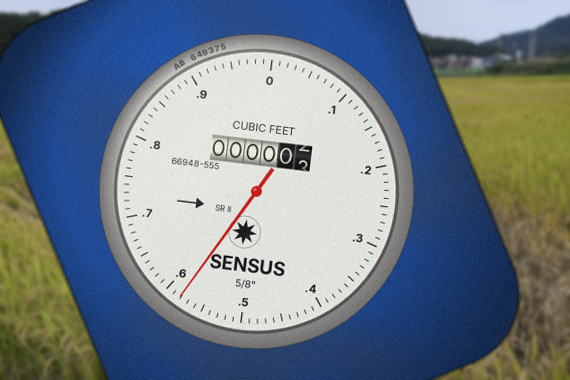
value=2.58 unit=ft³
